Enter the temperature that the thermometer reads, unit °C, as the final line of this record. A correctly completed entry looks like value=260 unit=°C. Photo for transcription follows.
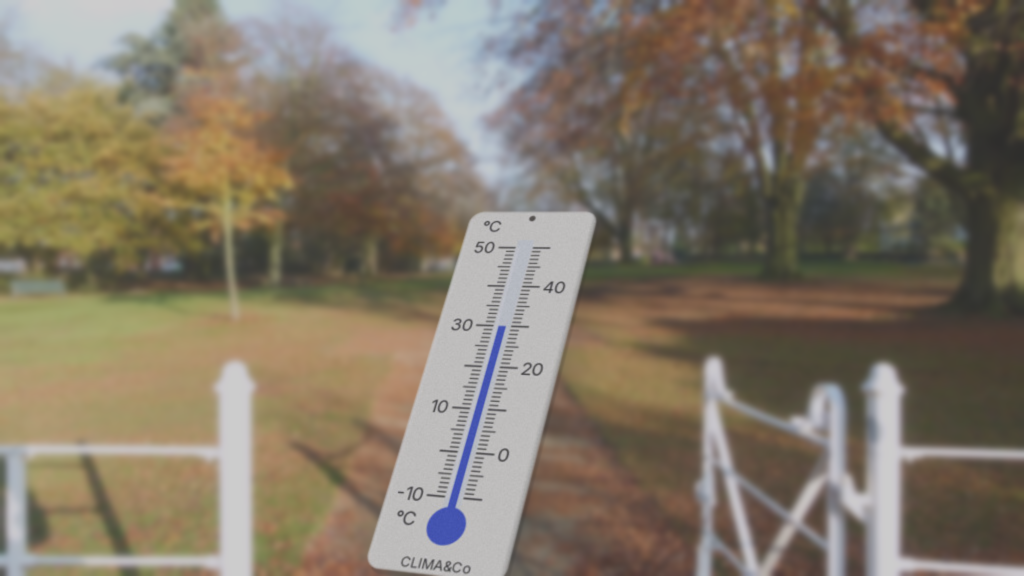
value=30 unit=°C
